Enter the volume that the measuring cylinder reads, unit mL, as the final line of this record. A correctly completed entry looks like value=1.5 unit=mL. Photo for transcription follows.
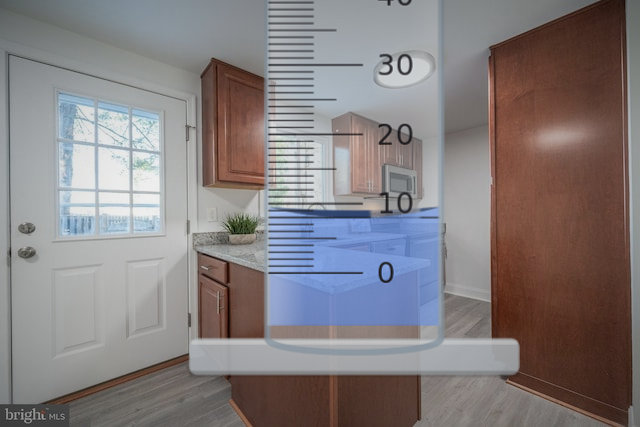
value=8 unit=mL
